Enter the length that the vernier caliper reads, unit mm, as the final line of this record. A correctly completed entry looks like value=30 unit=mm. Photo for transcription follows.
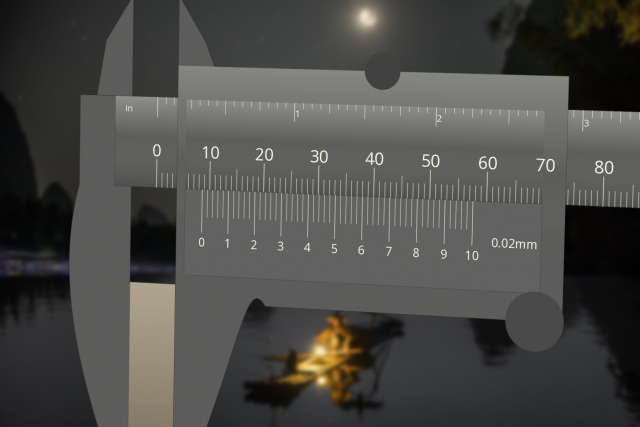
value=8.6 unit=mm
